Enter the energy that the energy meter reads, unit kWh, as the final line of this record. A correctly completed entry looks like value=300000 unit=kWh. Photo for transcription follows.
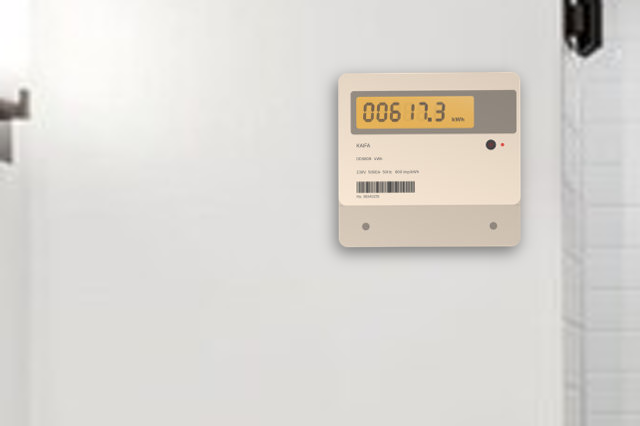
value=617.3 unit=kWh
